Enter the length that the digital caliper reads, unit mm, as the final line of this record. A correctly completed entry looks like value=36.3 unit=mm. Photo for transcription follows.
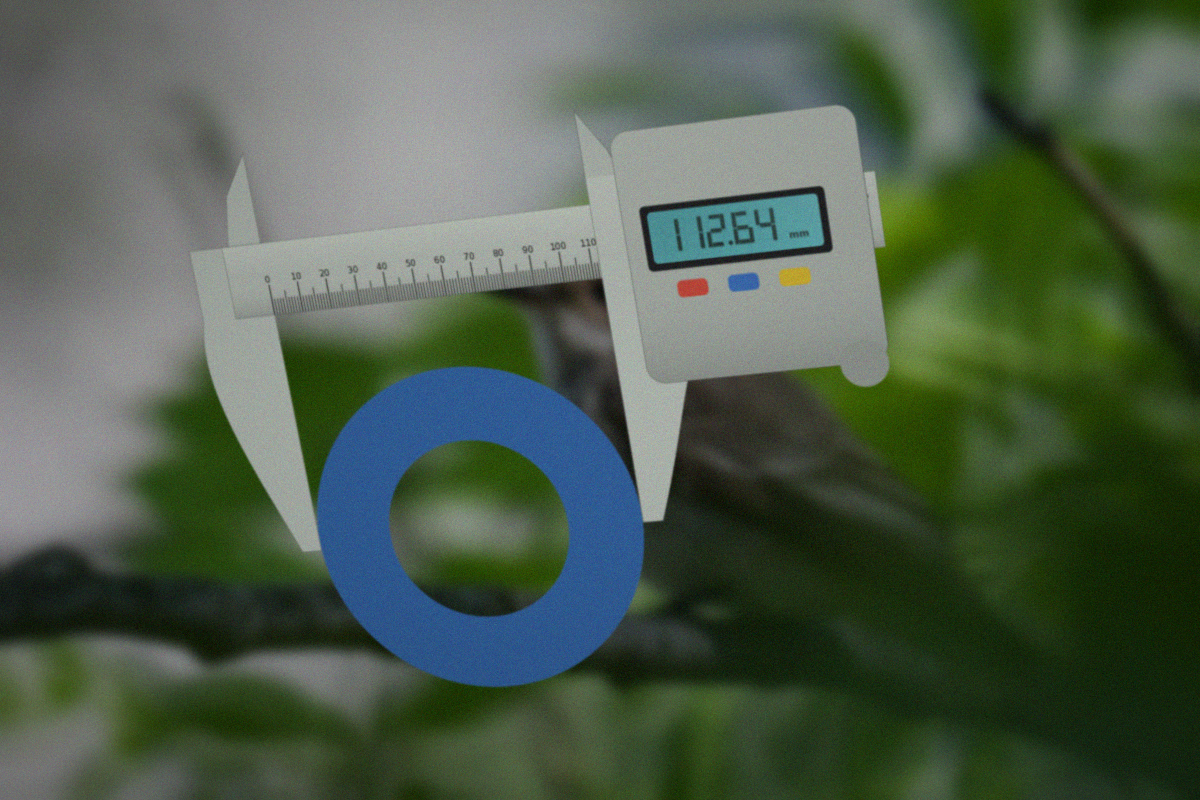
value=112.64 unit=mm
